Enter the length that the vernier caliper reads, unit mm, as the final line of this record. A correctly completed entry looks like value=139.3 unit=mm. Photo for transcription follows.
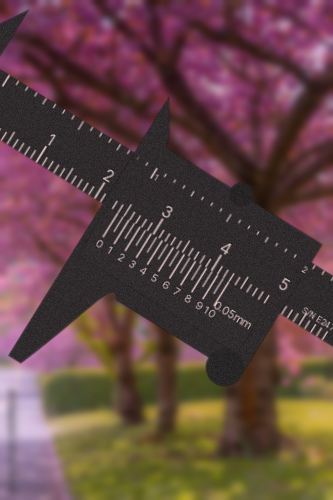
value=24.0 unit=mm
